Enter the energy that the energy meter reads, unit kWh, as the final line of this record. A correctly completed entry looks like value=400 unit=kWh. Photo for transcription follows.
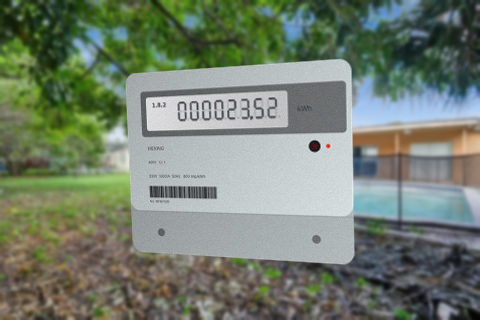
value=23.52 unit=kWh
